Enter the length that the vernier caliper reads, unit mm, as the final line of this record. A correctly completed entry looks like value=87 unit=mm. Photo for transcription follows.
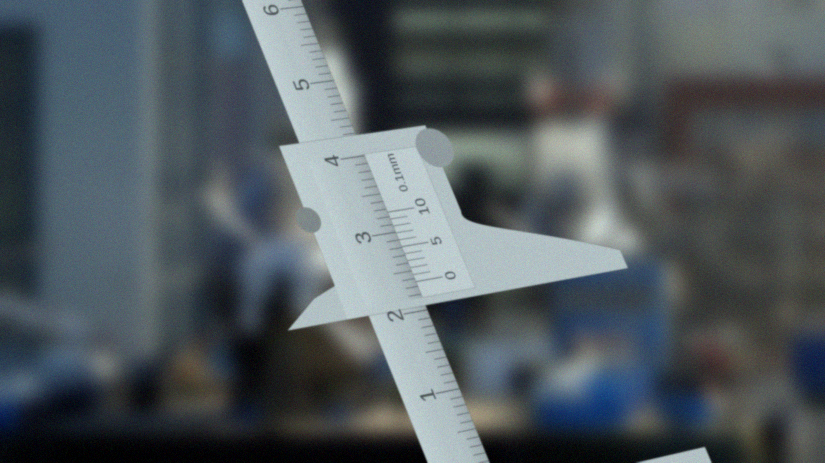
value=23.6 unit=mm
